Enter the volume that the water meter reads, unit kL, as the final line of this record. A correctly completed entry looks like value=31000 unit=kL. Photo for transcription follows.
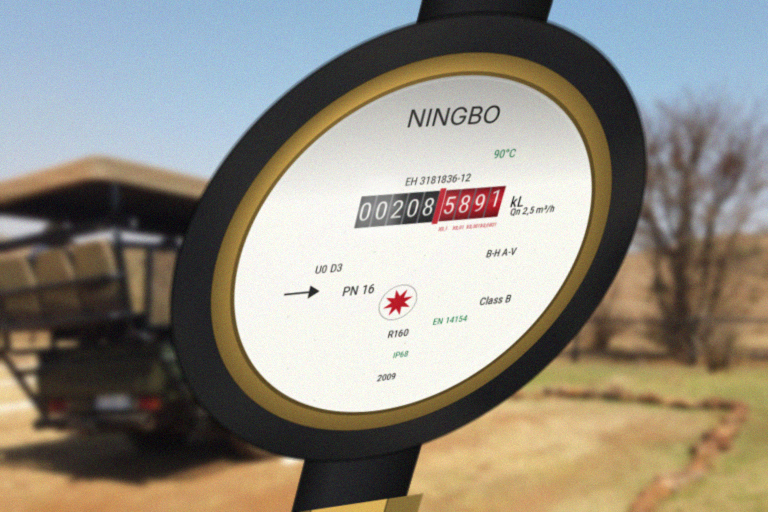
value=208.5891 unit=kL
